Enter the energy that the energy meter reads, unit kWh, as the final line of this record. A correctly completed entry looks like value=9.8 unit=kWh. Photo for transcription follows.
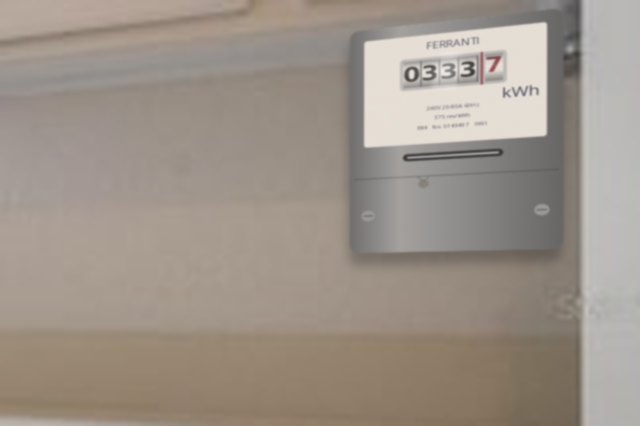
value=333.7 unit=kWh
